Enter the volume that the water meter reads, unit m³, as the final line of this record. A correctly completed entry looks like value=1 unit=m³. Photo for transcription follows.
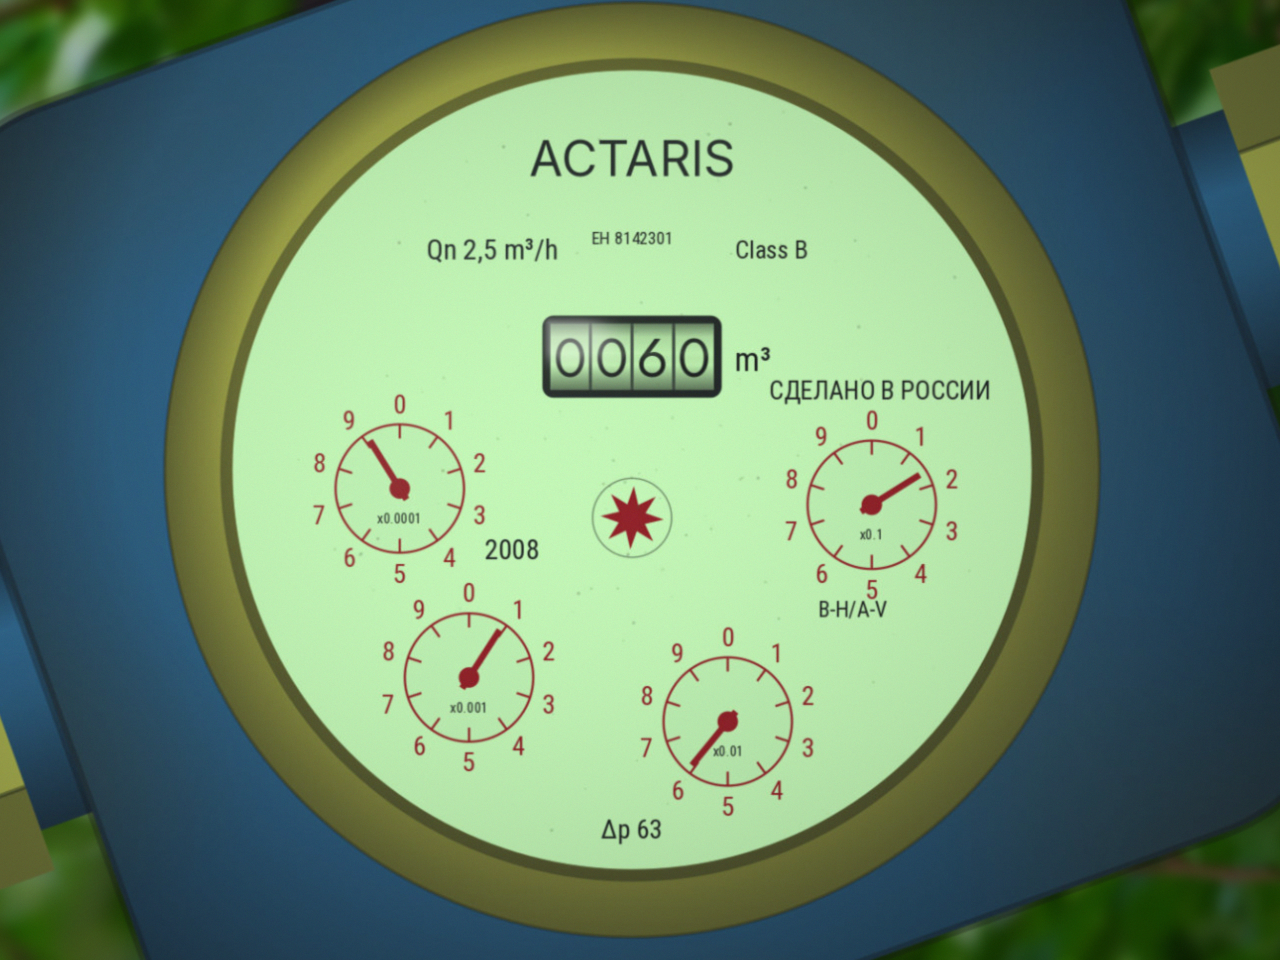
value=60.1609 unit=m³
